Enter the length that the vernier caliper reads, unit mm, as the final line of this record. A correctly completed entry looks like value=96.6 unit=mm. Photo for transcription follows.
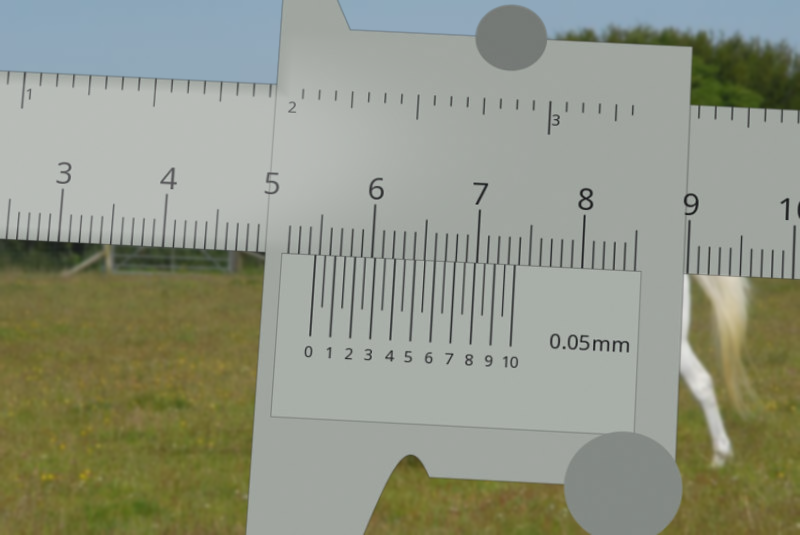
value=54.6 unit=mm
